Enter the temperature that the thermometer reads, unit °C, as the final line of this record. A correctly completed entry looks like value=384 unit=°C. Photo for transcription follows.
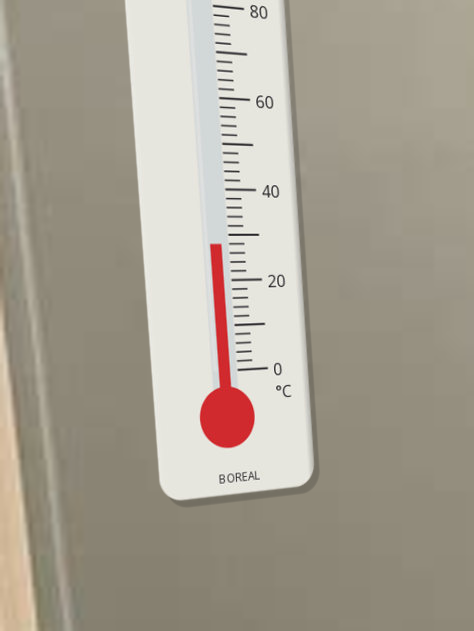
value=28 unit=°C
